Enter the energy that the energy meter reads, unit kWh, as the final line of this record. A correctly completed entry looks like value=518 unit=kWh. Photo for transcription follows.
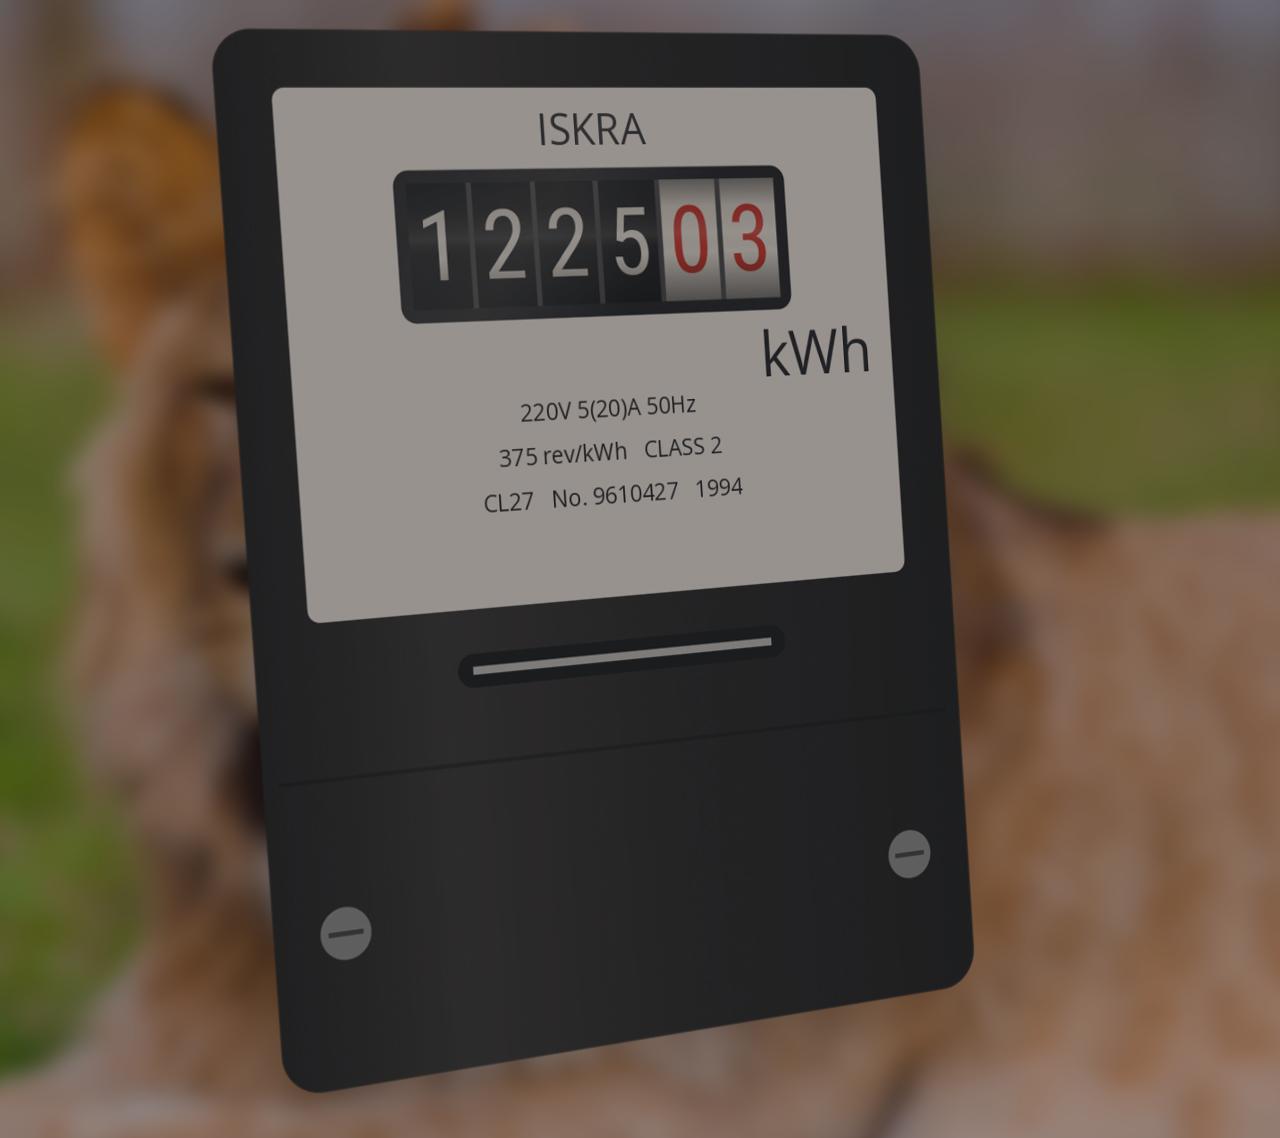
value=1225.03 unit=kWh
